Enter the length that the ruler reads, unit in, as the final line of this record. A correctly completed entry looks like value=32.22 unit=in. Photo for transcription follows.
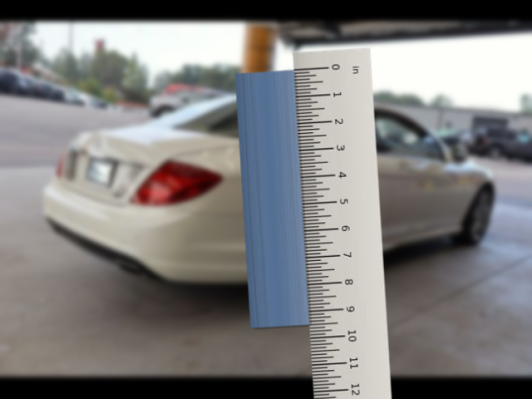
value=9.5 unit=in
